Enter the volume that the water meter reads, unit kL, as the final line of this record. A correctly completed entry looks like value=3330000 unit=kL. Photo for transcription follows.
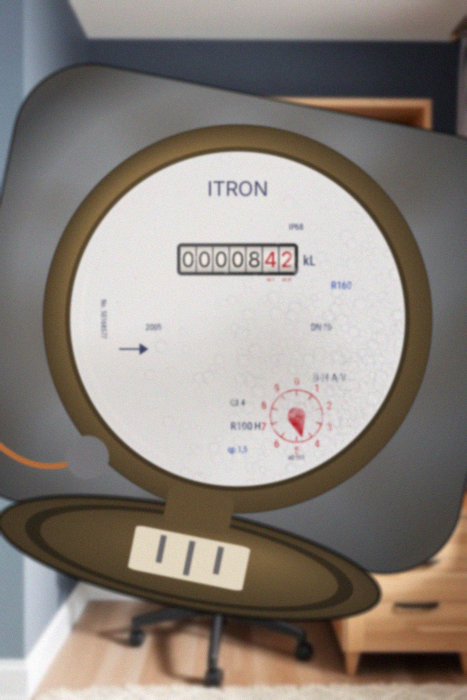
value=8.424 unit=kL
